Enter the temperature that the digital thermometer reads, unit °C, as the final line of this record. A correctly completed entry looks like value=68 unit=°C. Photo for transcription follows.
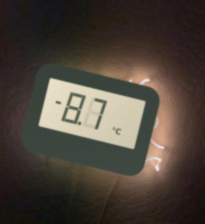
value=-8.7 unit=°C
